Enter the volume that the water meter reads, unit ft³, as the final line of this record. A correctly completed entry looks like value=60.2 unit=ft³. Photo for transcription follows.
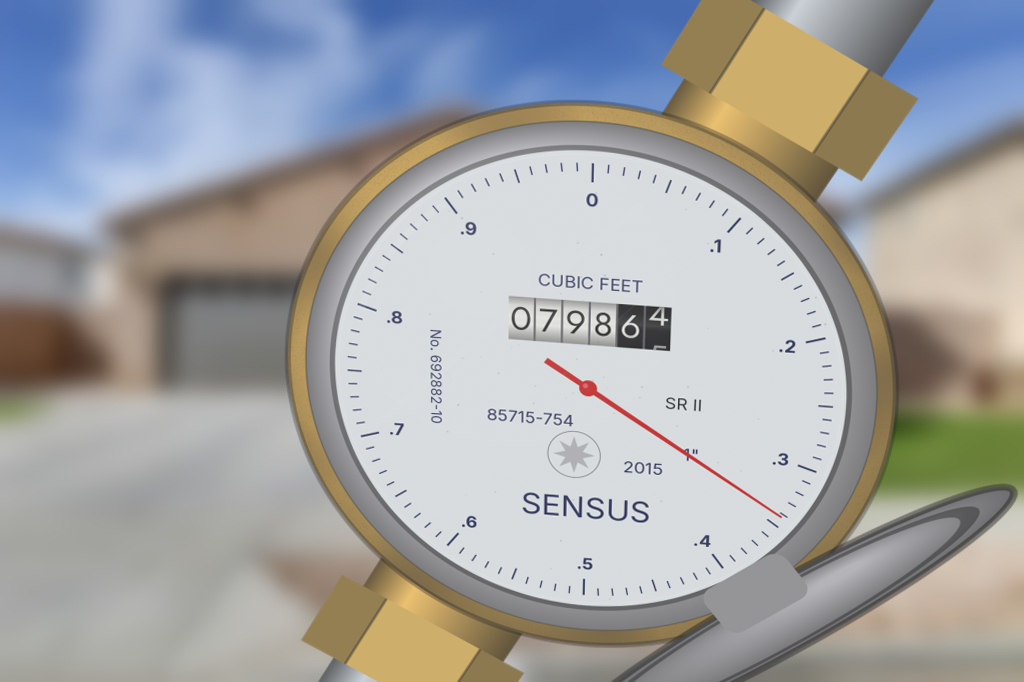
value=79864.34 unit=ft³
